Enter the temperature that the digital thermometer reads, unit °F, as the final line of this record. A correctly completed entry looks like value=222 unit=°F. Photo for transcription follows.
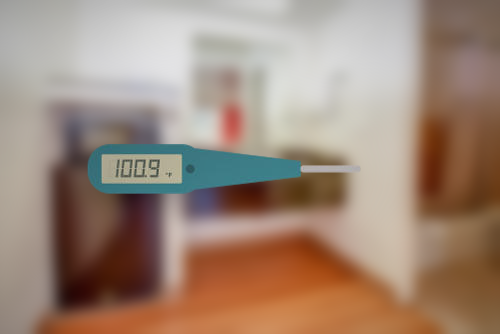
value=100.9 unit=°F
